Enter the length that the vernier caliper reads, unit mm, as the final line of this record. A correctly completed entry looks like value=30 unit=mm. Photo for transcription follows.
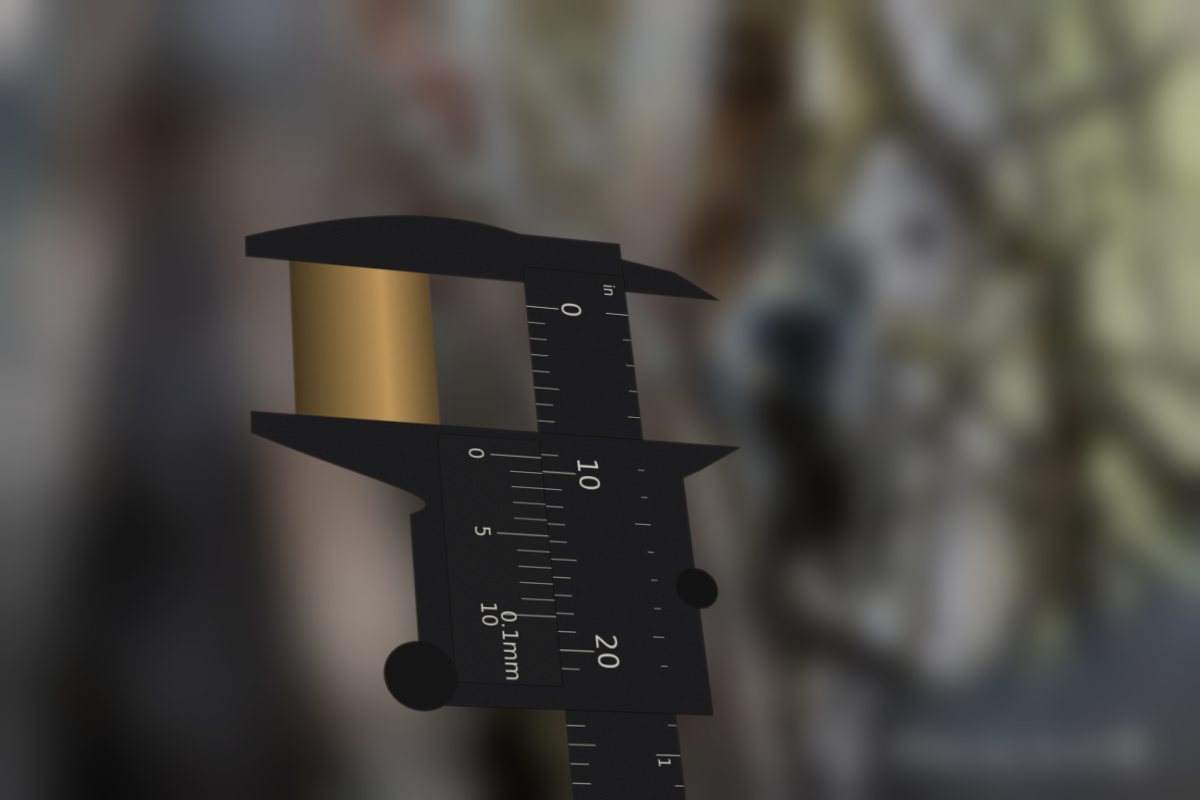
value=9.2 unit=mm
